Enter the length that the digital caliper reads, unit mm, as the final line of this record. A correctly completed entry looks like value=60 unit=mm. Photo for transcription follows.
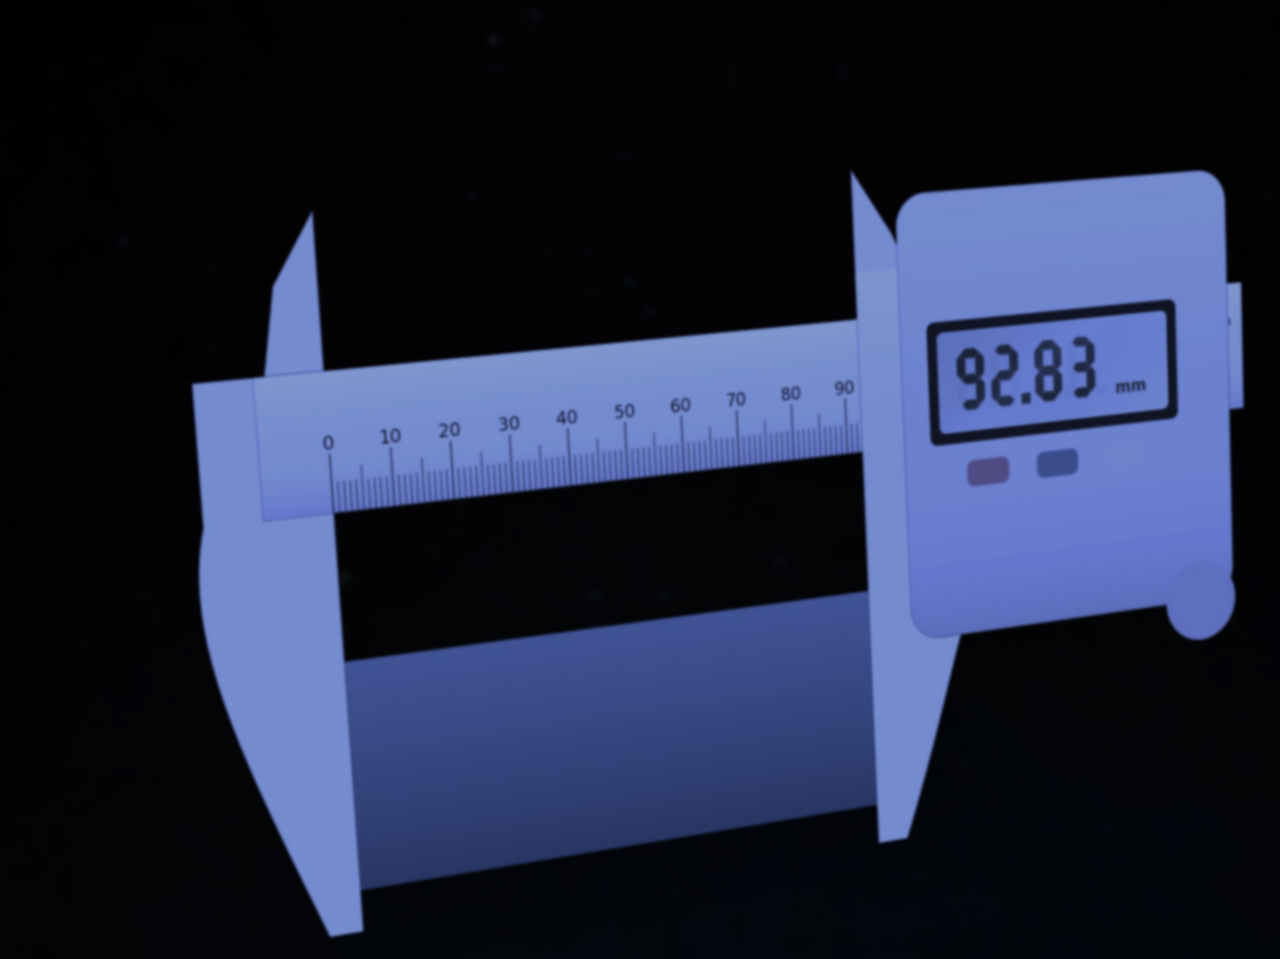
value=92.83 unit=mm
